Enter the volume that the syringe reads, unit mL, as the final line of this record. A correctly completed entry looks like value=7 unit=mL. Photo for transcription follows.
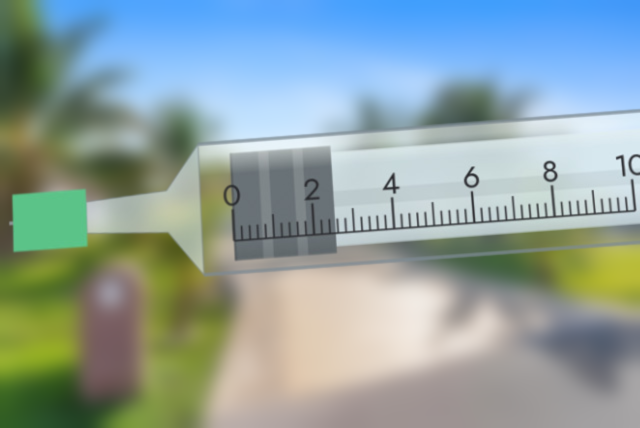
value=0 unit=mL
